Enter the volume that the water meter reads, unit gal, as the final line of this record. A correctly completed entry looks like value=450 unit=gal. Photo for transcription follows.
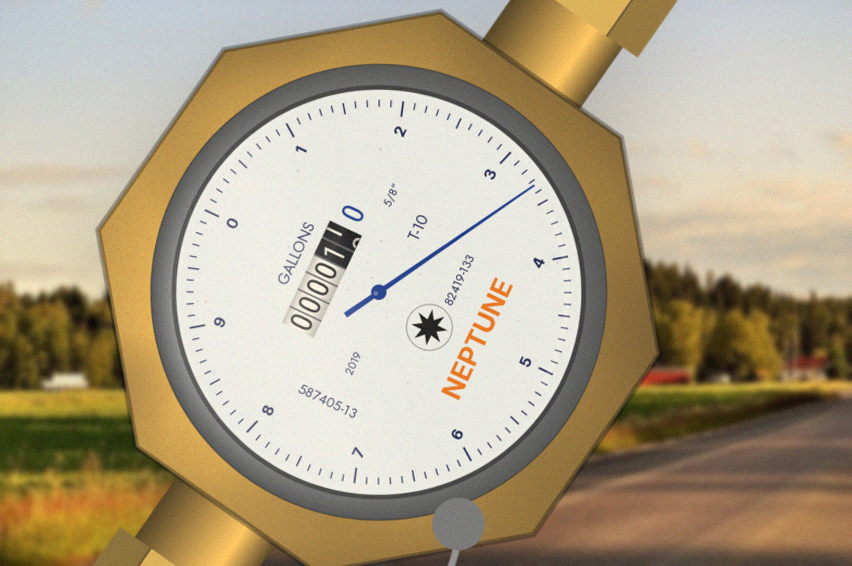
value=113.3 unit=gal
